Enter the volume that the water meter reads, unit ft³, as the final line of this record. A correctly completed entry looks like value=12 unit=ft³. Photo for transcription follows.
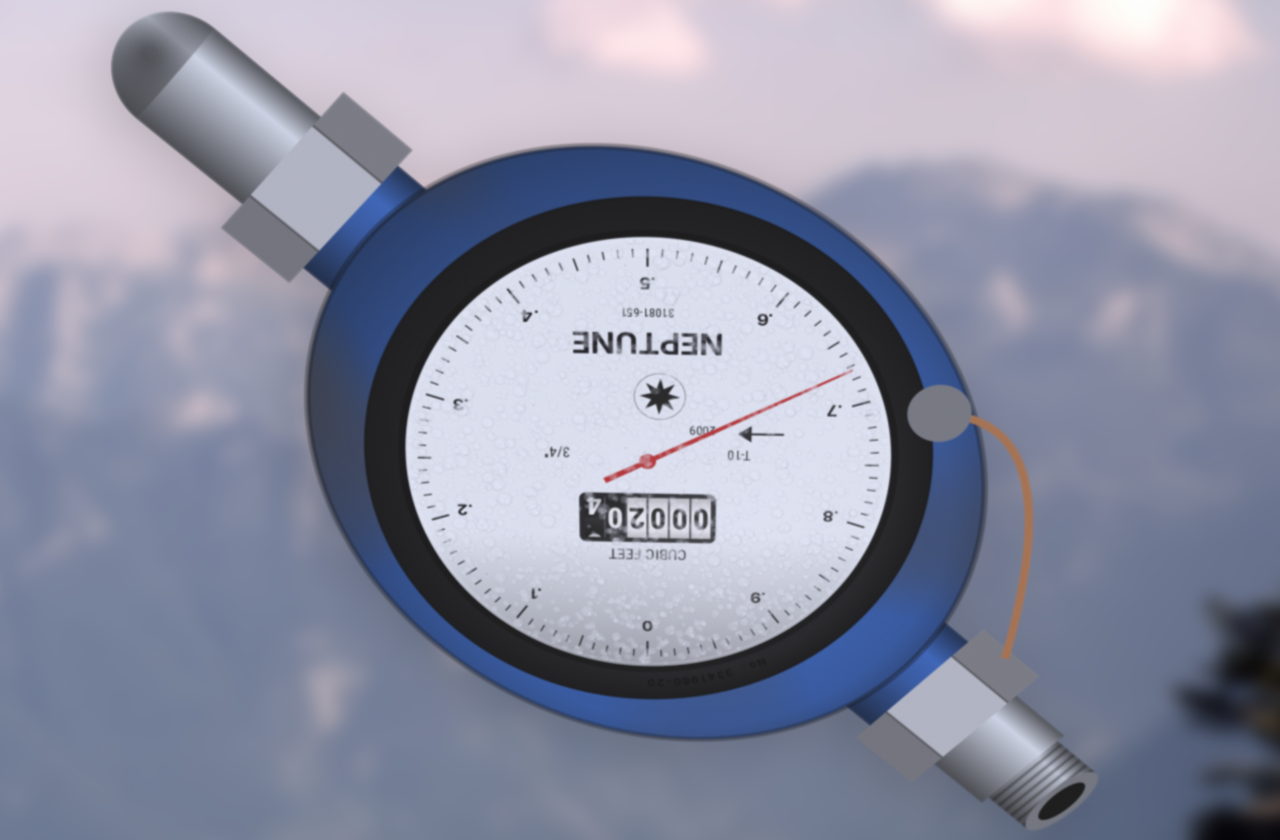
value=203.67 unit=ft³
